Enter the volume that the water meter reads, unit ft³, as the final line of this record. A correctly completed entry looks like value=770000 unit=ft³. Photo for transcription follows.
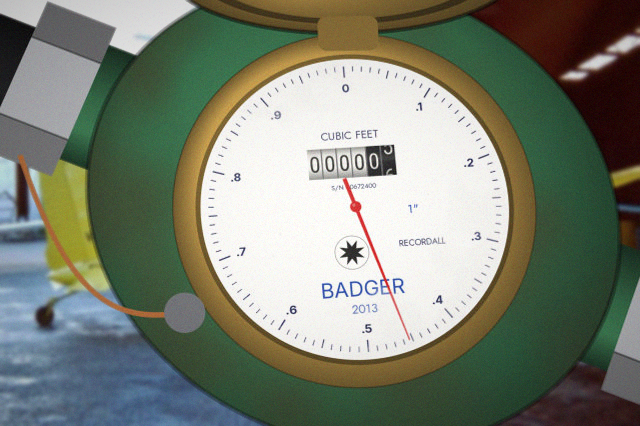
value=5.45 unit=ft³
